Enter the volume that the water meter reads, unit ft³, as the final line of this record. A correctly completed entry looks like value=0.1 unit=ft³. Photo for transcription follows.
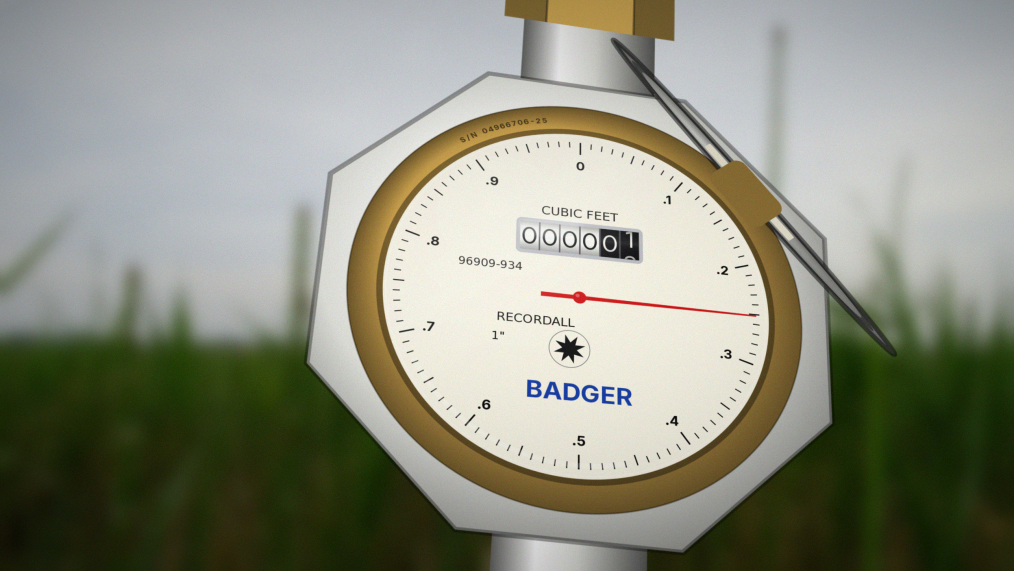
value=1.25 unit=ft³
